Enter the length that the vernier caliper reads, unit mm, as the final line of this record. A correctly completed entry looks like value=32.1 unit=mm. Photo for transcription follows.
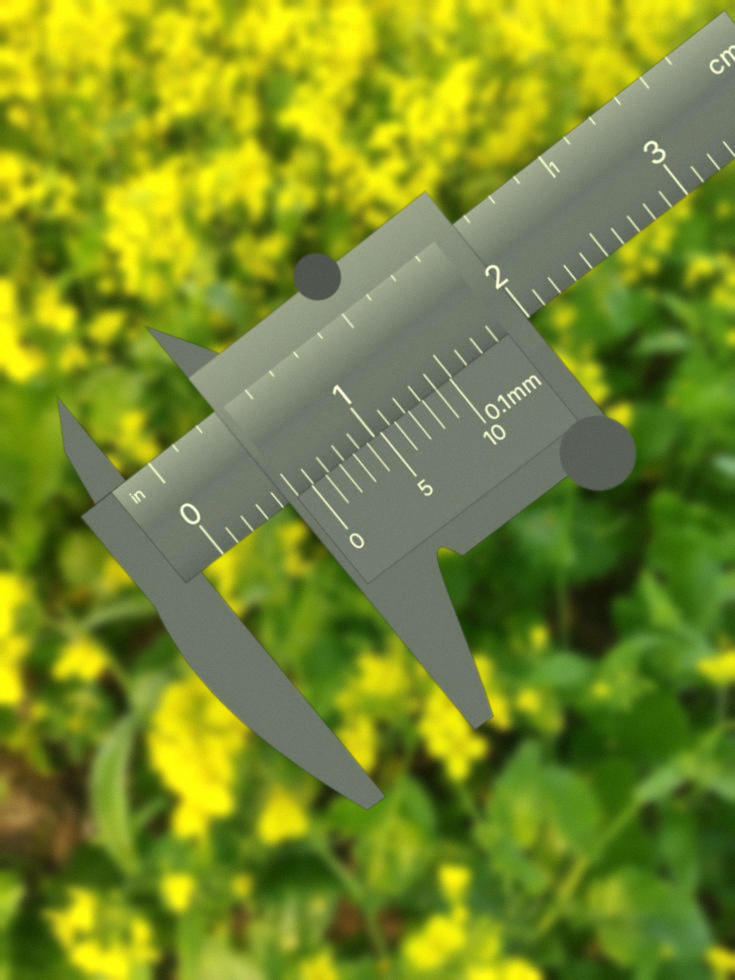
value=5.9 unit=mm
